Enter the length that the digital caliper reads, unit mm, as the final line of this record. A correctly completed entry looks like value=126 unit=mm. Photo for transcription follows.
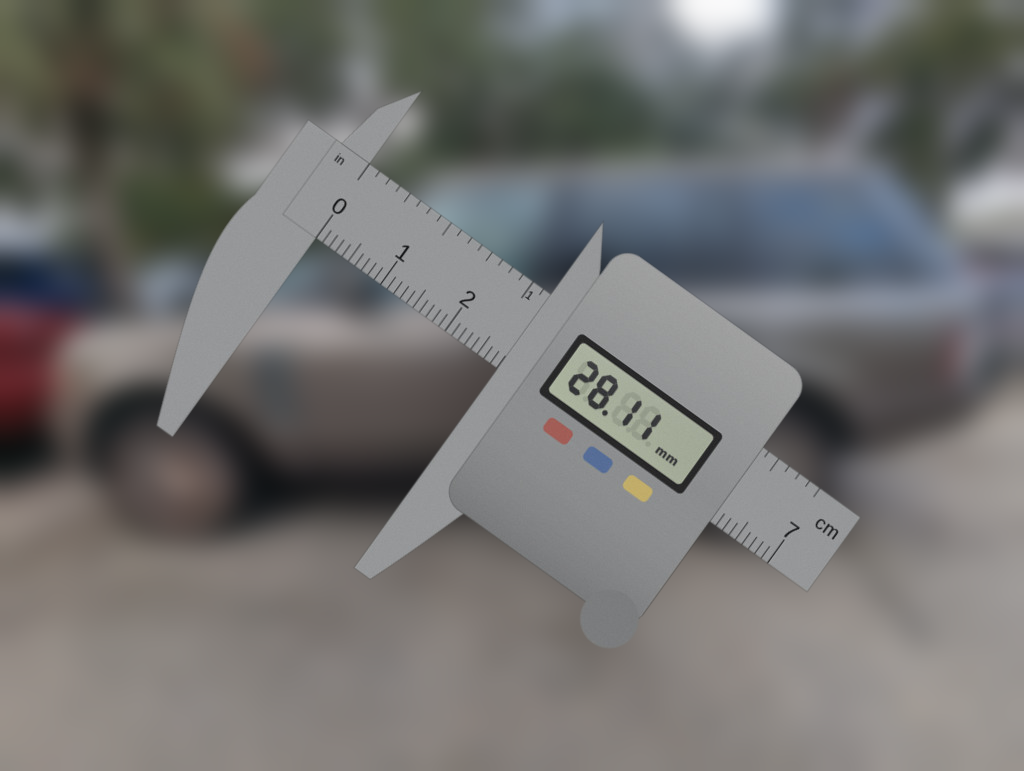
value=28.11 unit=mm
